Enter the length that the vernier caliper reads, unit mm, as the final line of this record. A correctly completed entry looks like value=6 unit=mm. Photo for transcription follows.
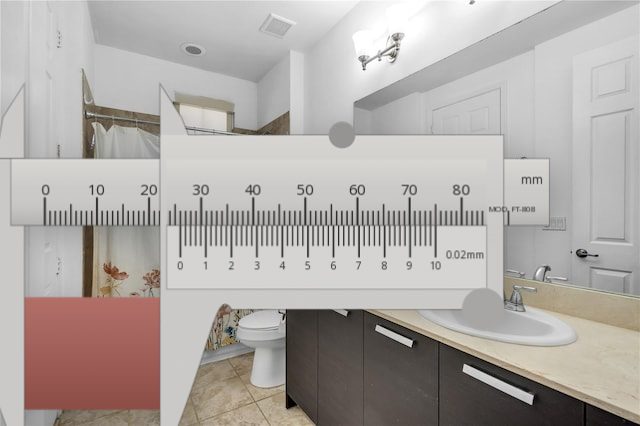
value=26.0 unit=mm
